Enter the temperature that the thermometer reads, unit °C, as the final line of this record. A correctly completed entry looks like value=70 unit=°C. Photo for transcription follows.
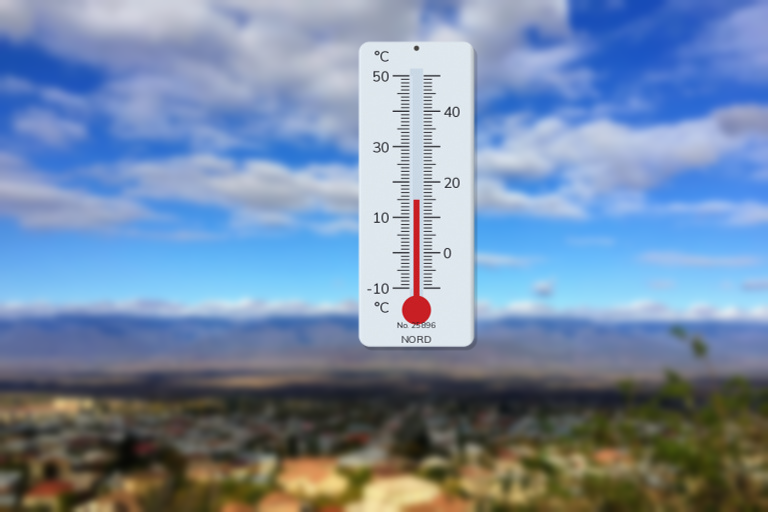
value=15 unit=°C
